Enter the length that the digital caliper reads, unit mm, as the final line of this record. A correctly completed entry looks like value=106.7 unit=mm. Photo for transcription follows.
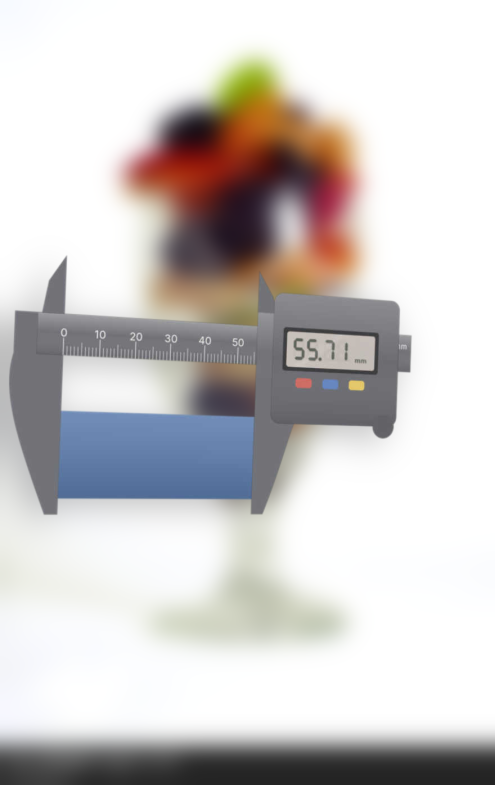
value=55.71 unit=mm
